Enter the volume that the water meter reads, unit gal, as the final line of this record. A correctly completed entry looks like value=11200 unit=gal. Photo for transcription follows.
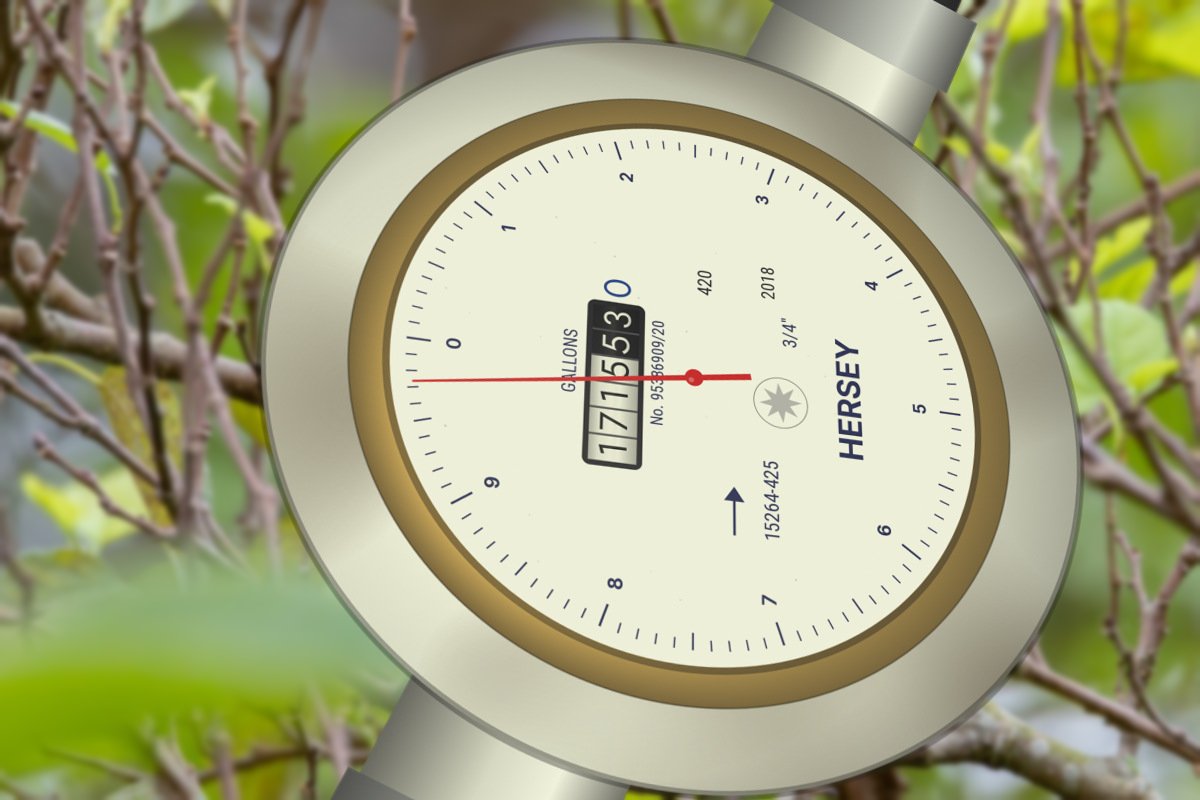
value=1715529.7 unit=gal
